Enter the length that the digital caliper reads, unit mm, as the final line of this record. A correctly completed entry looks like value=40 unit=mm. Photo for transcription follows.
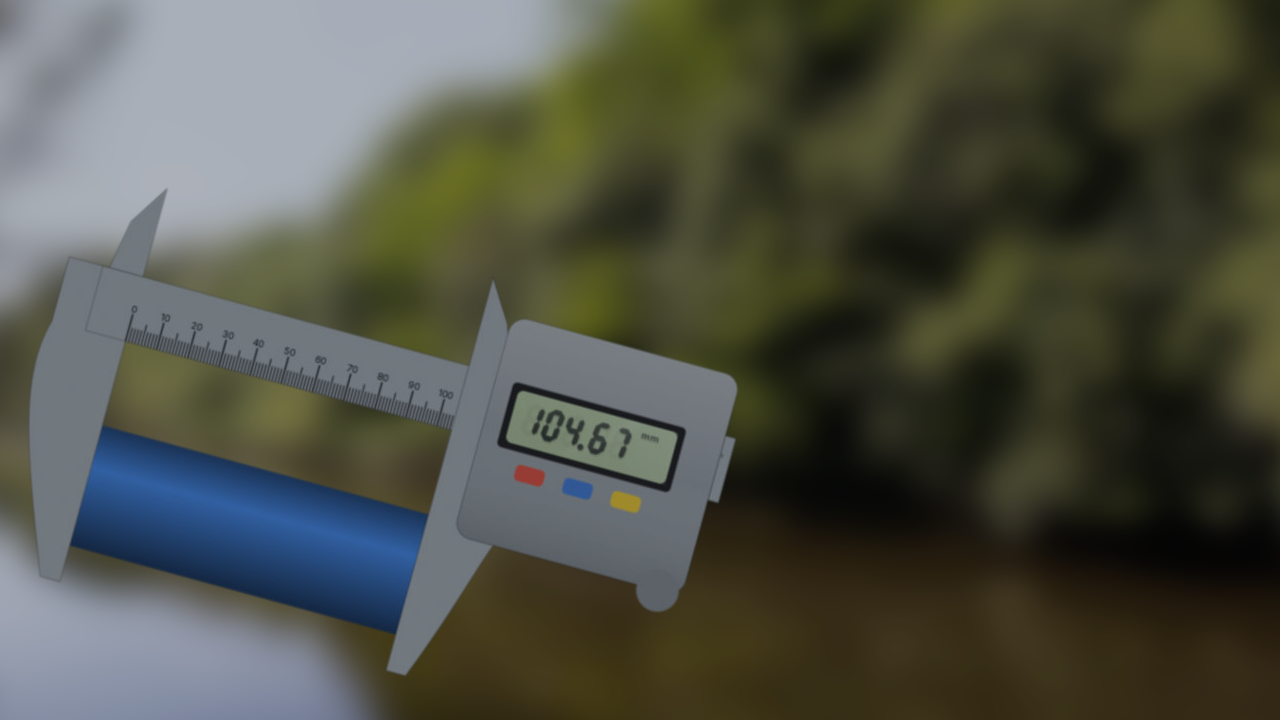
value=104.67 unit=mm
